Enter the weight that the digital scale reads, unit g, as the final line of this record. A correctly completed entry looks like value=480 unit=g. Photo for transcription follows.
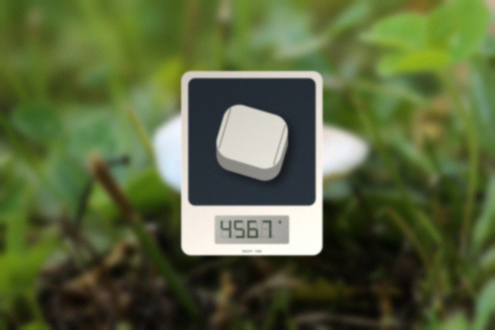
value=4567 unit=g
